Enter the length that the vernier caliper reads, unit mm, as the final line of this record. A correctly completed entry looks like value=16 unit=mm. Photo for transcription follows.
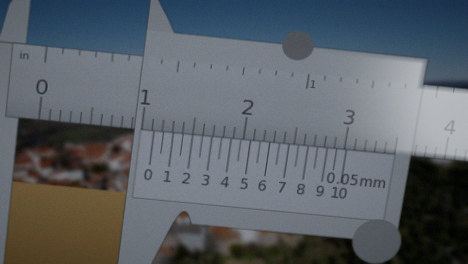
value=11.2 unit=mm
